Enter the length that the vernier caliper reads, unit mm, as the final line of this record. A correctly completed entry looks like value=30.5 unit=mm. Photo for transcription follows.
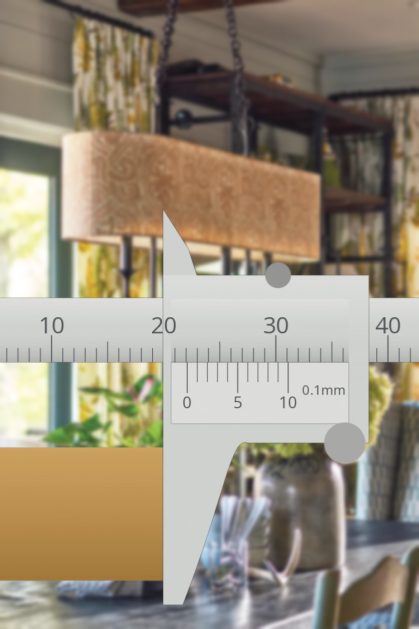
value=22.1 unit=mm
